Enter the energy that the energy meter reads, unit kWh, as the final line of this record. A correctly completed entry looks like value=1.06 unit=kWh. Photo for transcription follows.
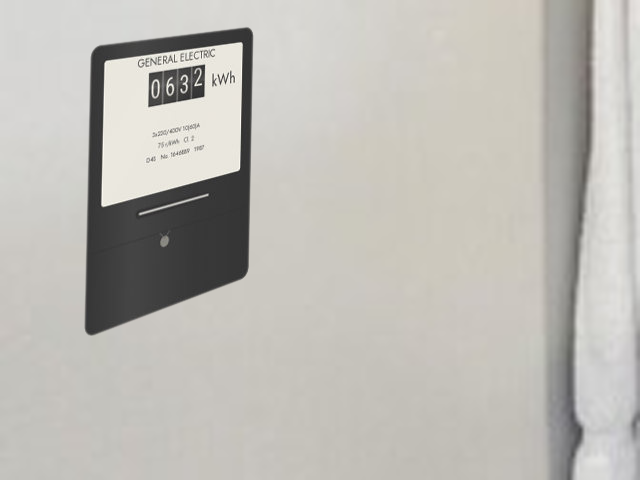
value=632 unit=kWh
